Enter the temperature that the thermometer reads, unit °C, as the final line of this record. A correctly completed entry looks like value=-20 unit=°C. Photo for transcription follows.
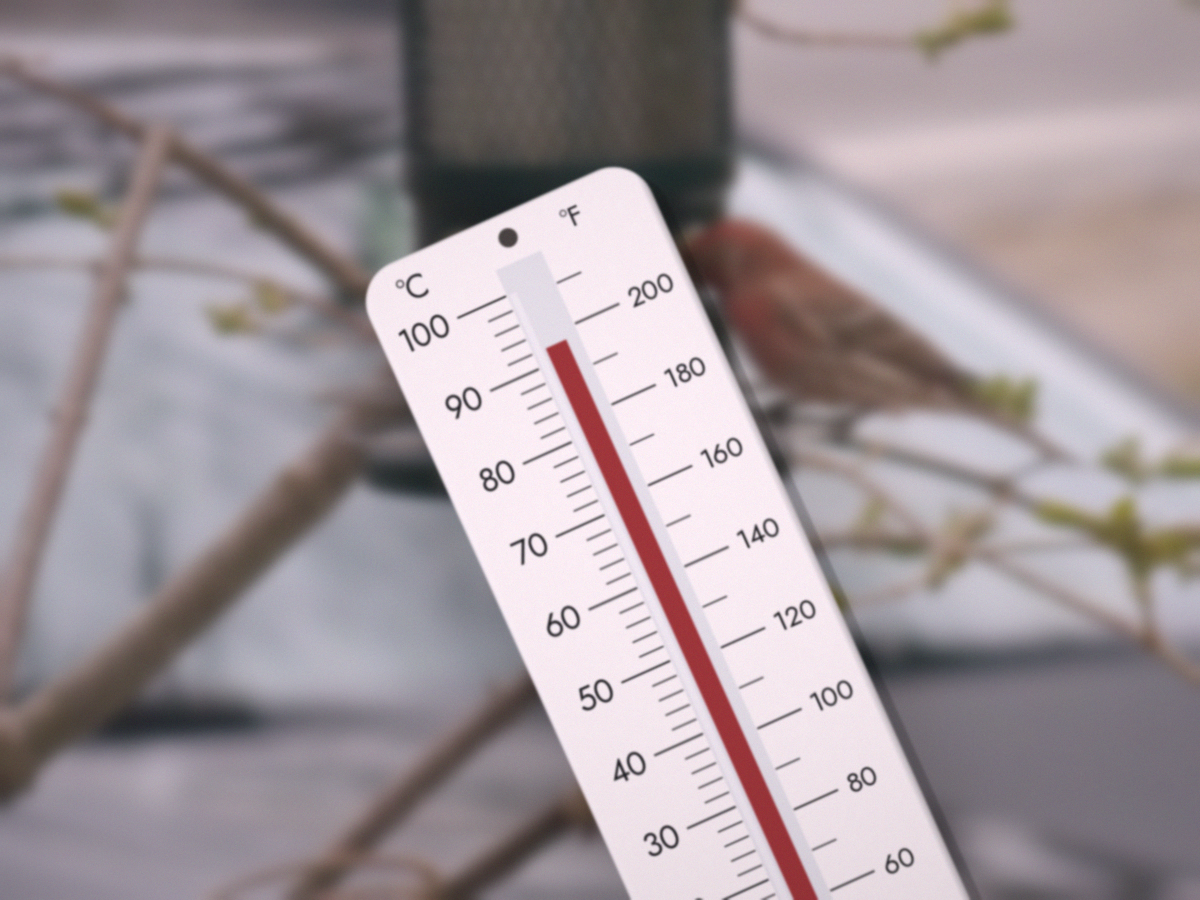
value=92 unit=°C
